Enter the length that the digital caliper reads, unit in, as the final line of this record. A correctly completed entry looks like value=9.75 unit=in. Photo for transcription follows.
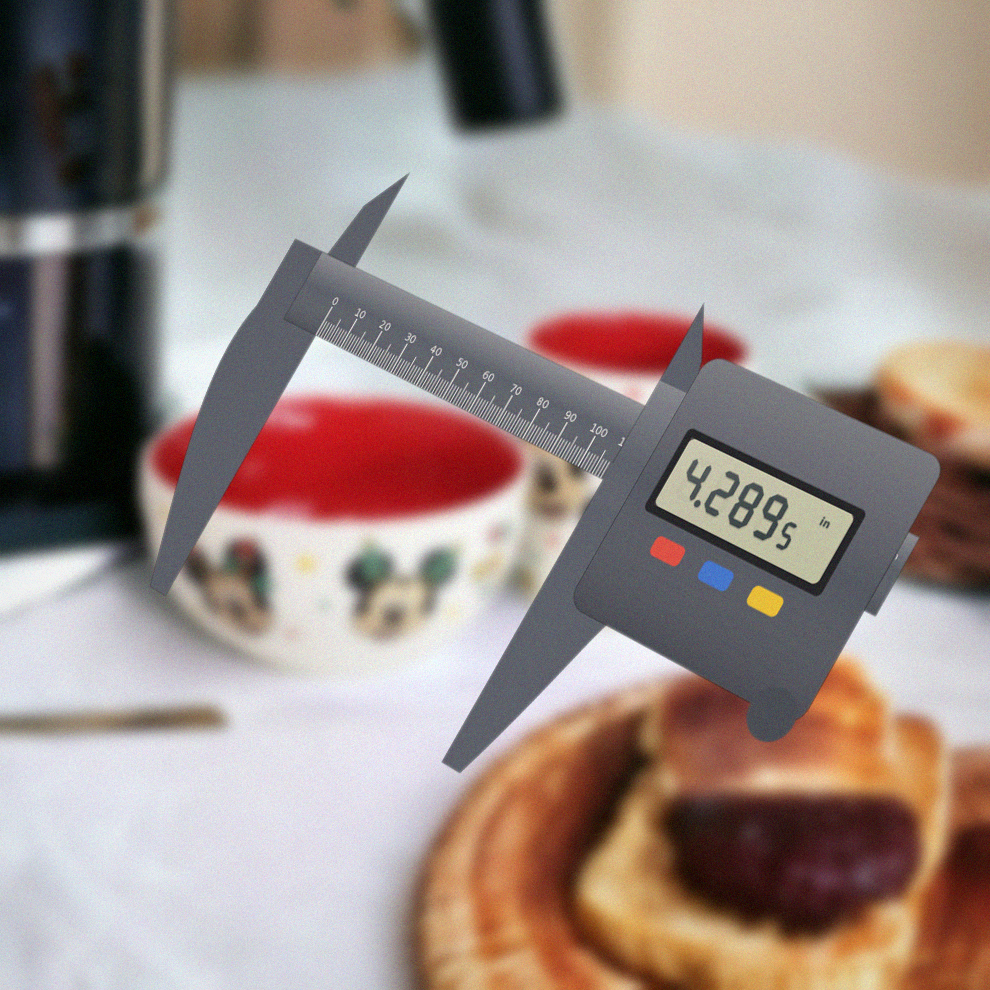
value=4.2895 unit=in
